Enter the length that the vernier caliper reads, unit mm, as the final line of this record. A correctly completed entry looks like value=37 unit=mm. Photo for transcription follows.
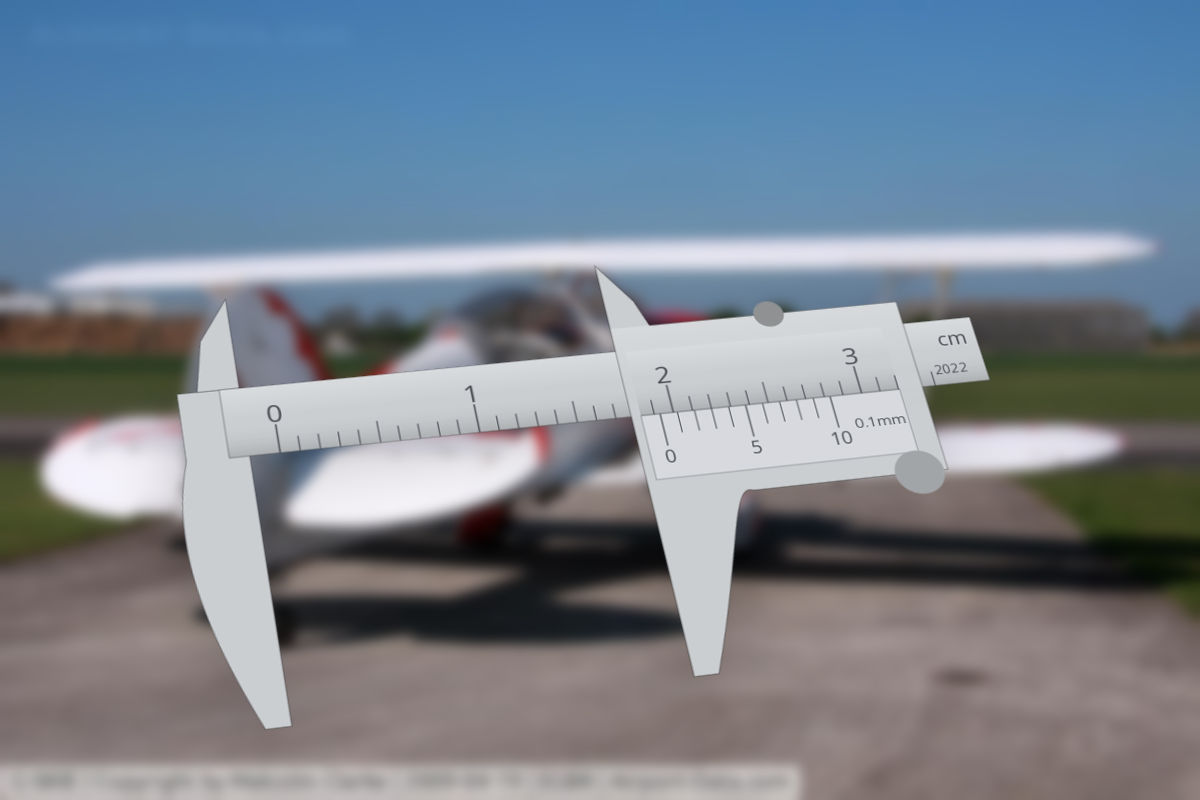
value=19.3 unit=mm
